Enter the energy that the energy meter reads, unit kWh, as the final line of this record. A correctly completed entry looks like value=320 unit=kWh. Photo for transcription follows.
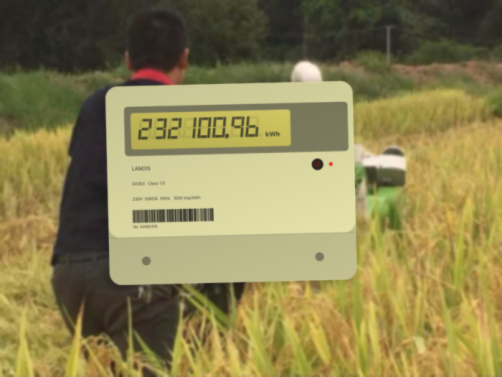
value=232100.96 unit=kWh
